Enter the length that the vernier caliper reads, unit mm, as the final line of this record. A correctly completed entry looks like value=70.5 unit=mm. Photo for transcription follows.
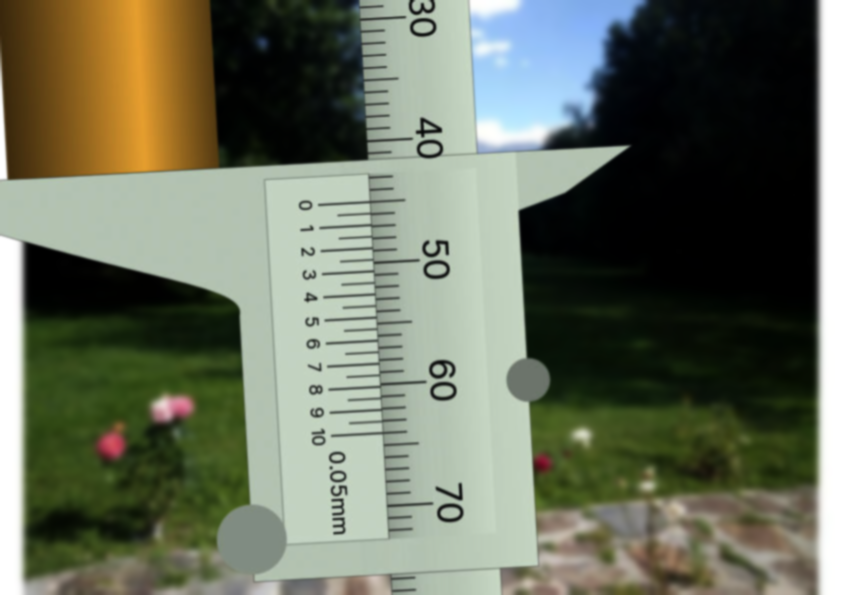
value=45.0 unit=mm
